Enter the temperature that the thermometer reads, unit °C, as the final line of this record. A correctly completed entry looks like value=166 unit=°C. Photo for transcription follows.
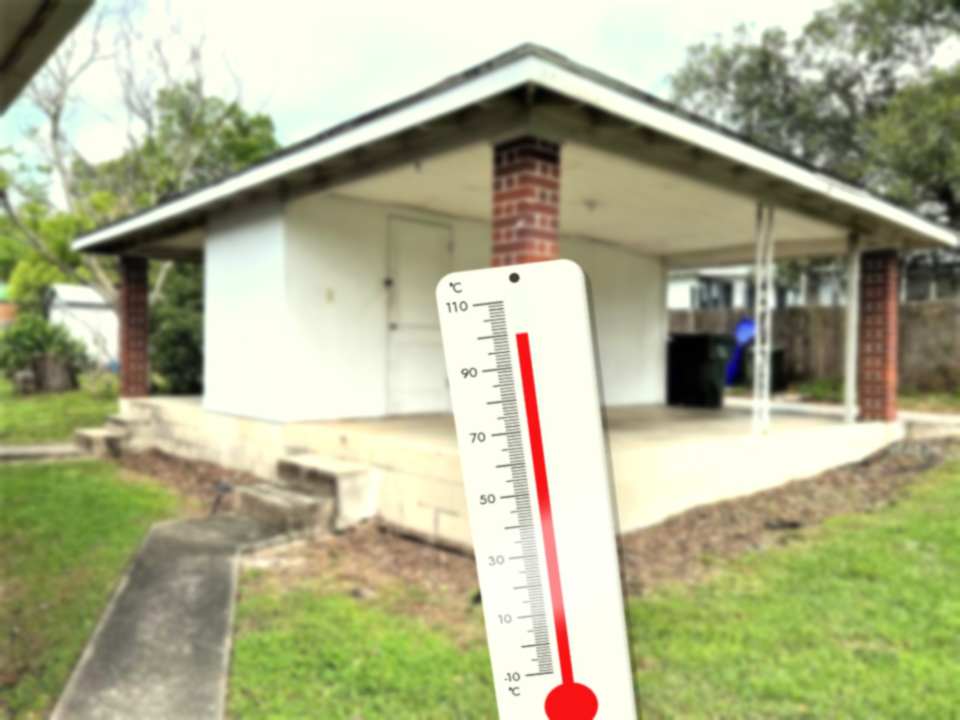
value=100 unit=°C
